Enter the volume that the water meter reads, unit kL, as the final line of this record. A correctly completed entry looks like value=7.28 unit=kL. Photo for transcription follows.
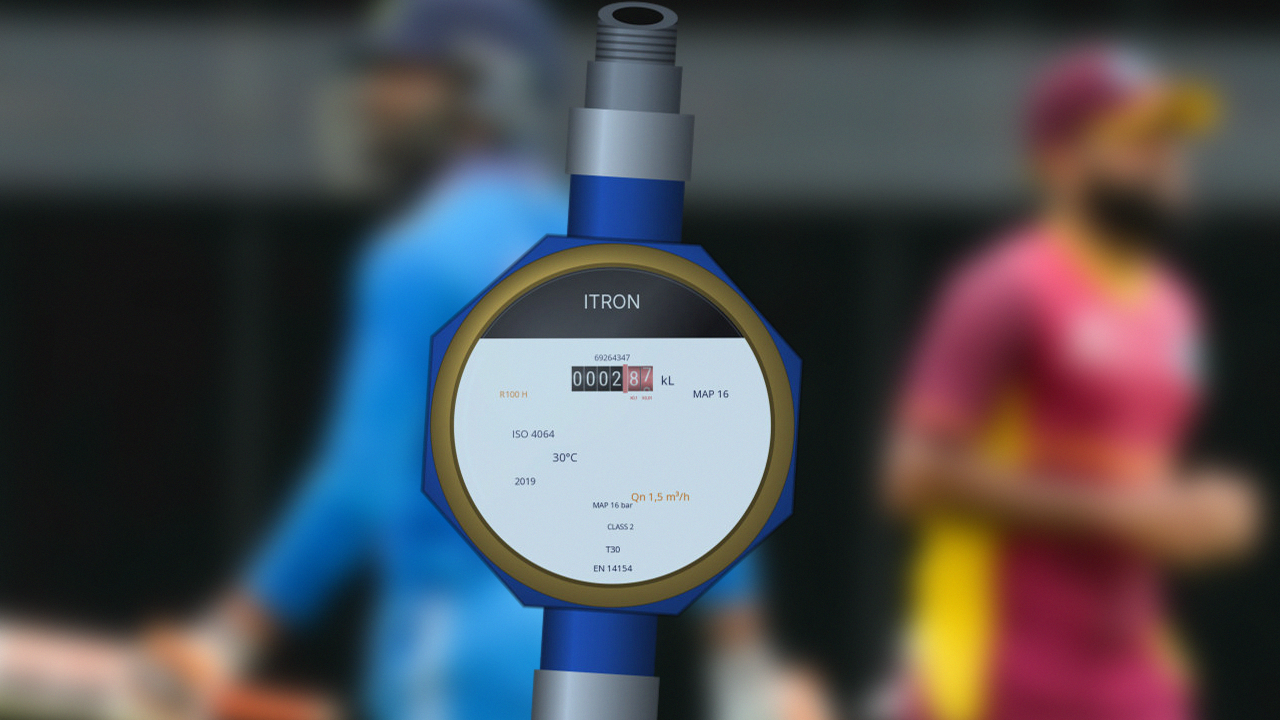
value=2.87 unit=kL
